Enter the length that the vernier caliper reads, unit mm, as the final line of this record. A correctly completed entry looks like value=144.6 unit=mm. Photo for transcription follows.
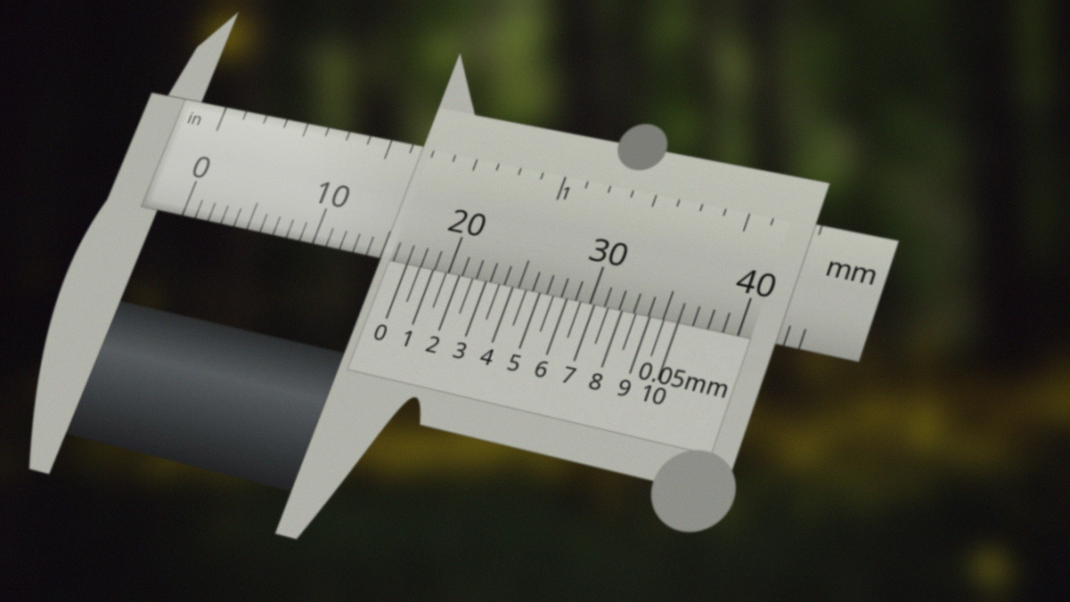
value=17.0 unit=mm
